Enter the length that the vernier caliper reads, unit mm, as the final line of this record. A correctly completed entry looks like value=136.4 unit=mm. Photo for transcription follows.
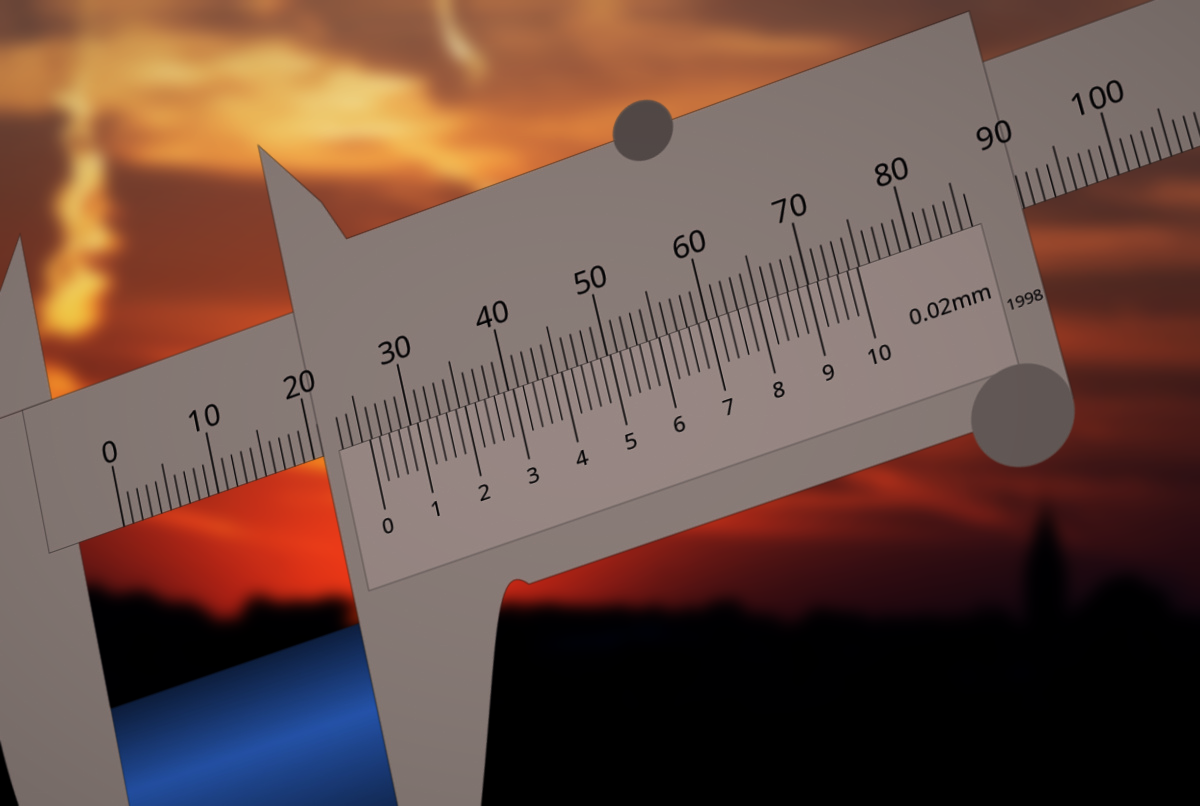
value=25.8 unit=mm
